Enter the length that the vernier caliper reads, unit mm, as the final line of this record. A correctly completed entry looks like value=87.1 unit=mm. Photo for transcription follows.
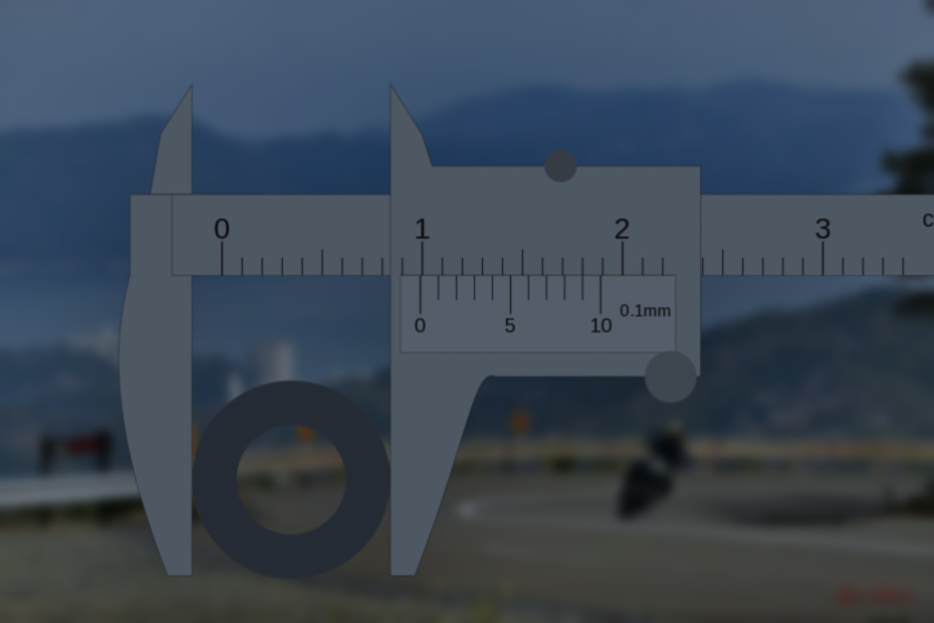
value=9.9 unit=mm
